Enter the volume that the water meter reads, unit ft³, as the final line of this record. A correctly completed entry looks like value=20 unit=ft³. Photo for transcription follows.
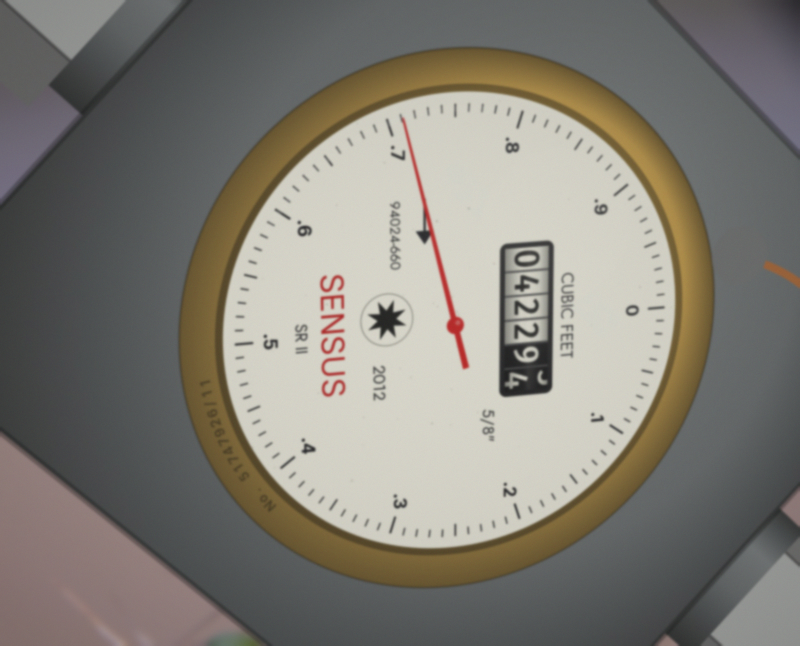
value=42293.71 unit=ft³
